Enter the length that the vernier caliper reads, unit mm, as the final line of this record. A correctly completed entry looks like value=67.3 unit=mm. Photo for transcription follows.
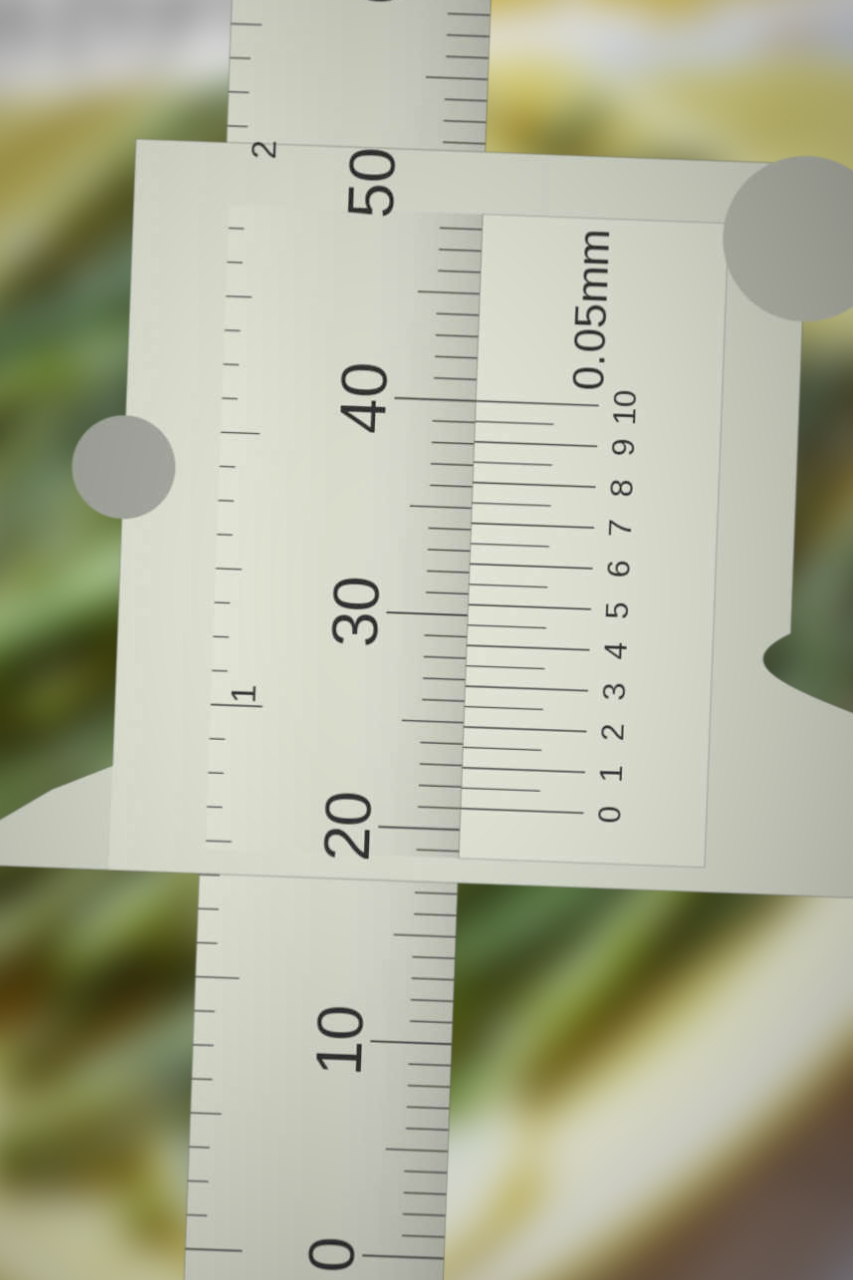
value=21.0 unit=mm
